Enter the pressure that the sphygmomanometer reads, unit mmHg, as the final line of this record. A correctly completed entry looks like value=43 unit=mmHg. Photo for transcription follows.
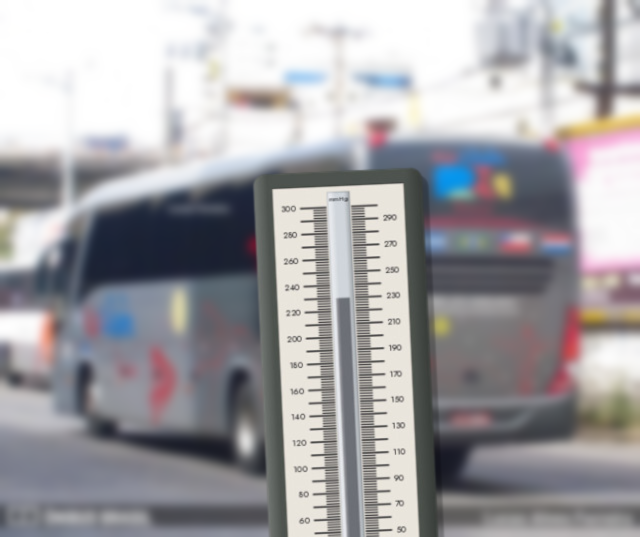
value=230 unit=mmHg
